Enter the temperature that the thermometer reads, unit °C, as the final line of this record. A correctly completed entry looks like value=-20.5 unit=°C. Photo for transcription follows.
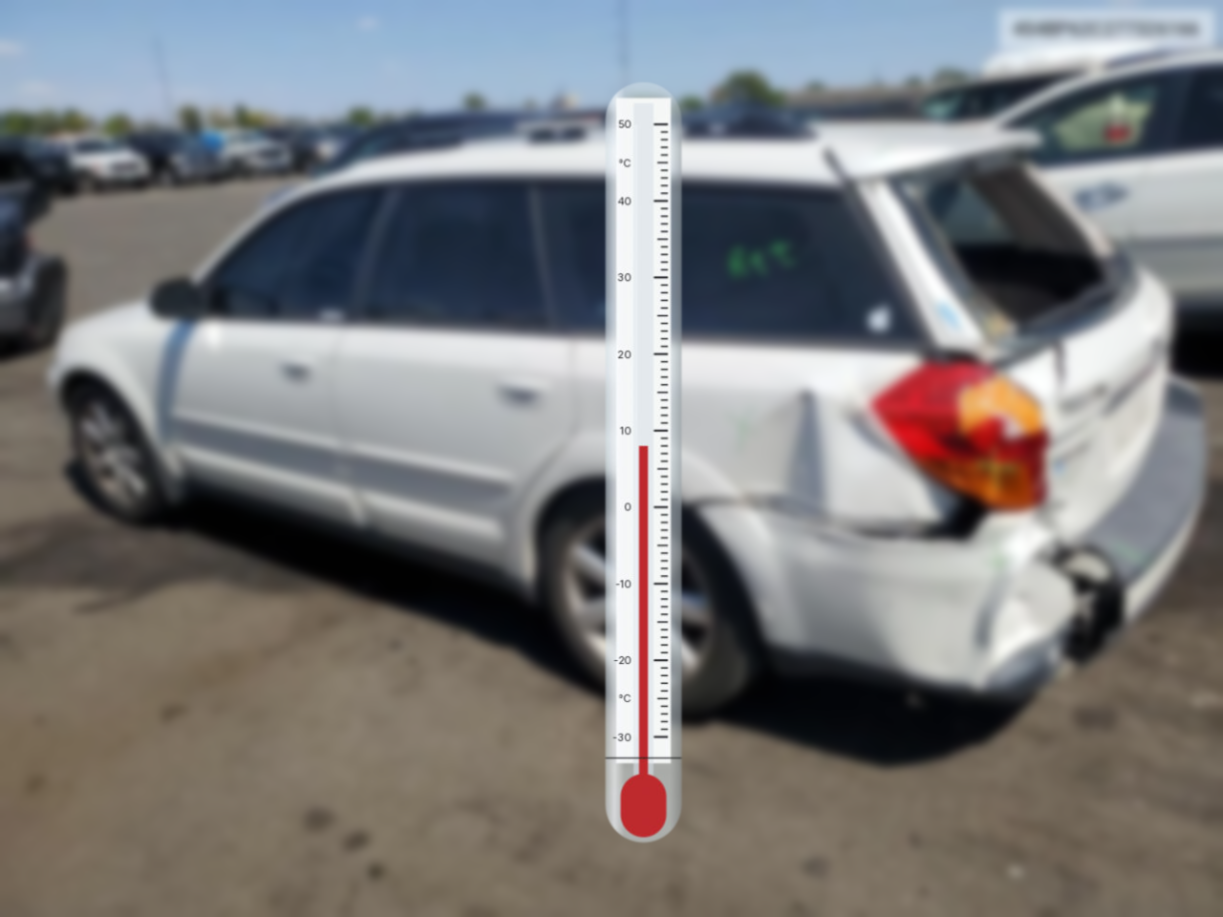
value=8 unit=°C
